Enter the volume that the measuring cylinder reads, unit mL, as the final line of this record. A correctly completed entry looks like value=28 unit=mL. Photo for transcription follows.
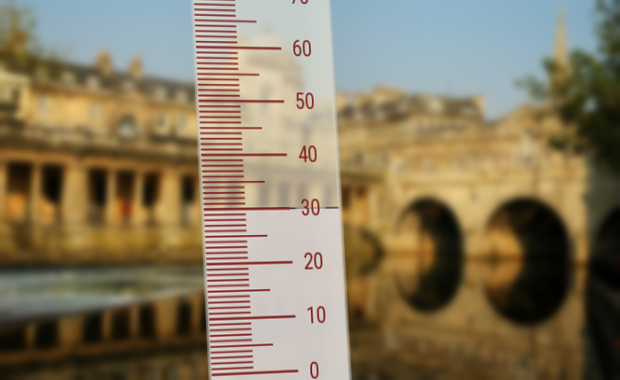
value=30 unit=mL
